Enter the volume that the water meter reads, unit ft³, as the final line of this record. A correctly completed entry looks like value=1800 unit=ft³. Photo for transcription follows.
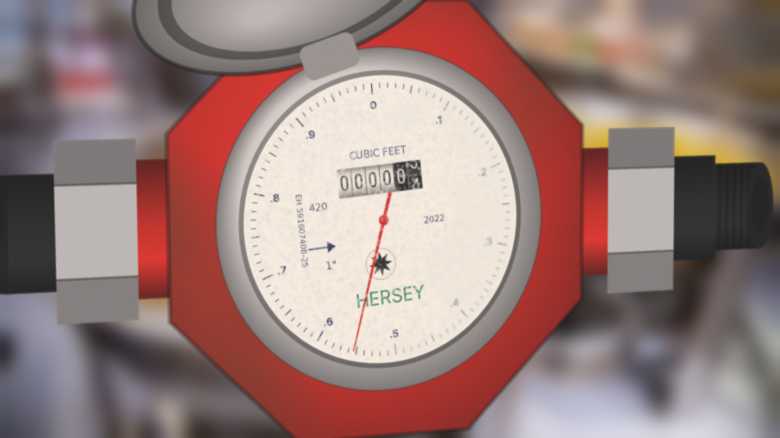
value=3.55 unit=ft³
